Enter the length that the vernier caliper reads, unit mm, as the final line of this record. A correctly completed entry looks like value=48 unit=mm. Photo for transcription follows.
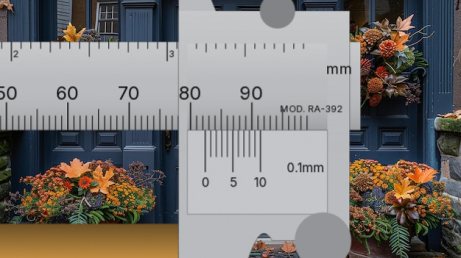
value=82.4 unit=mm
